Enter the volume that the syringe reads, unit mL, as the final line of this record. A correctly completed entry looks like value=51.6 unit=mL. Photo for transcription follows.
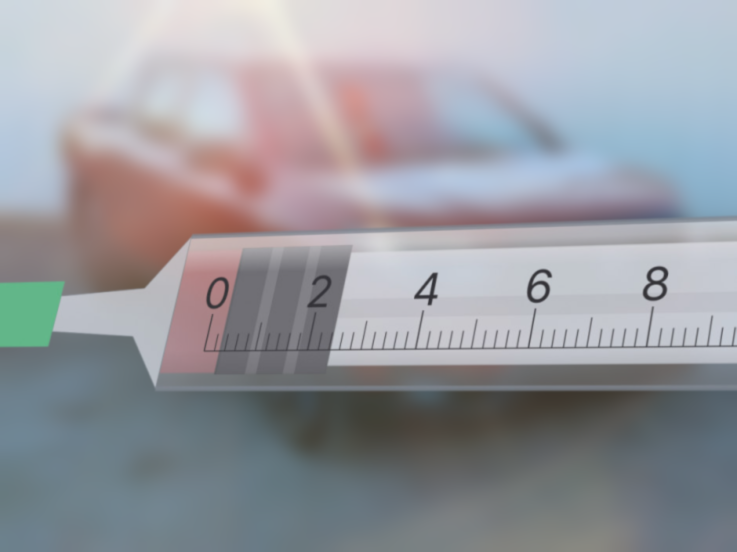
value=0.3 unit=mL
